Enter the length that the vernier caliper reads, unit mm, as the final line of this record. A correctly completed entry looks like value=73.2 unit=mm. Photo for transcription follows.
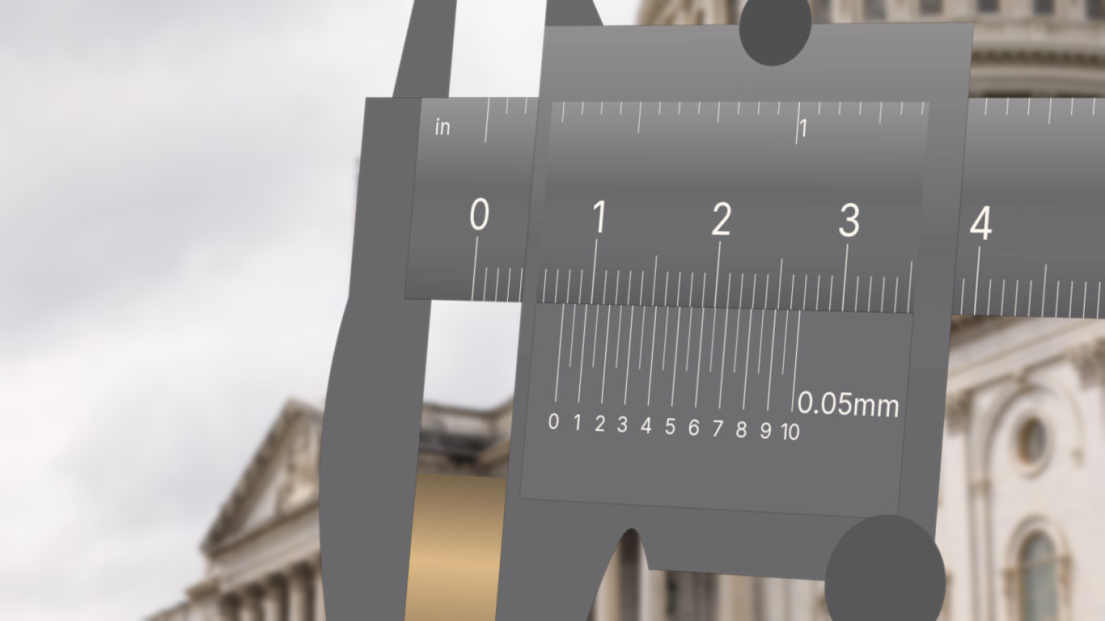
value=7.7 unit=mm
